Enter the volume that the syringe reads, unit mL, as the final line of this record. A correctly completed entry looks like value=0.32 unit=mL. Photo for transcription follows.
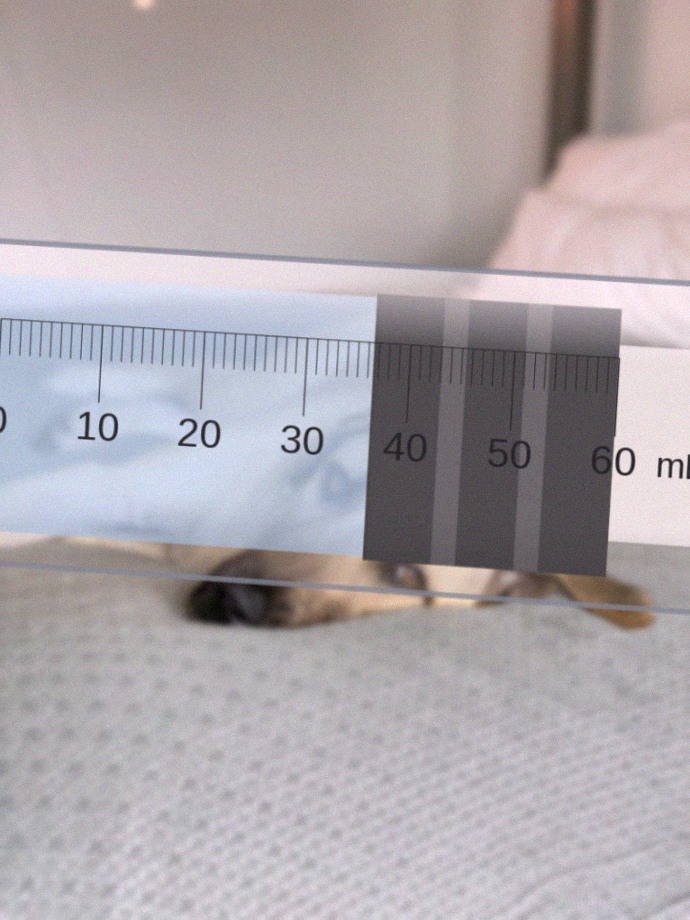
value=36.5 unit=mL
